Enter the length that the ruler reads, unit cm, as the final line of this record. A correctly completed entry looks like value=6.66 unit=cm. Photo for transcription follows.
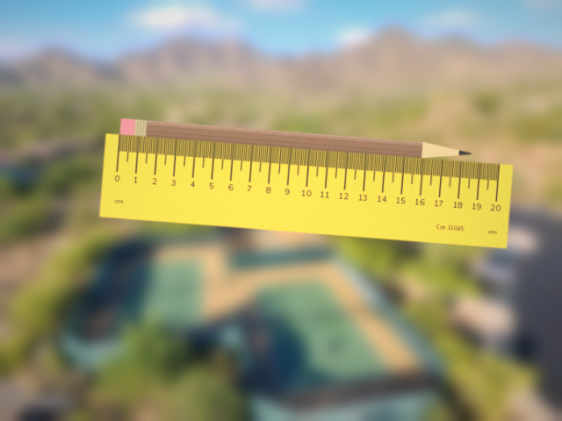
value=18.5 unit=cm
